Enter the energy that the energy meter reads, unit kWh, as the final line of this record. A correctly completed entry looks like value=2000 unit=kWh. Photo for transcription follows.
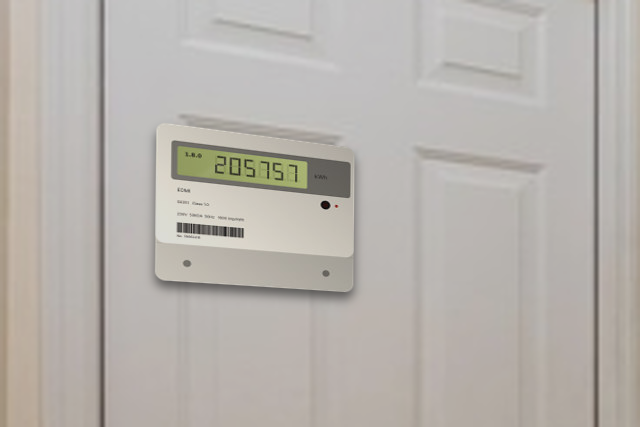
value=205757 unit=kWh
